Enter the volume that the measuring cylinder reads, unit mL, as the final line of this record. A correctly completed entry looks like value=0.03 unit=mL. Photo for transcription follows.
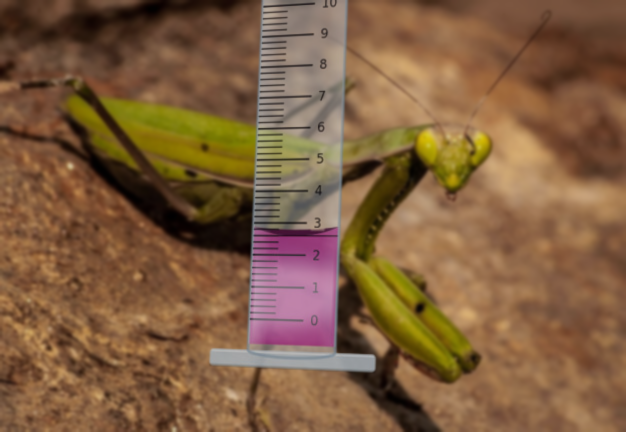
value=2.6 unit=mL
